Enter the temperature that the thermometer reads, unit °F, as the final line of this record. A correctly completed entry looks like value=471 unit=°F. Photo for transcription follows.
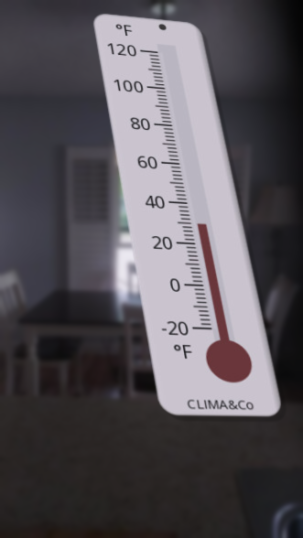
value=30 unit=°F
